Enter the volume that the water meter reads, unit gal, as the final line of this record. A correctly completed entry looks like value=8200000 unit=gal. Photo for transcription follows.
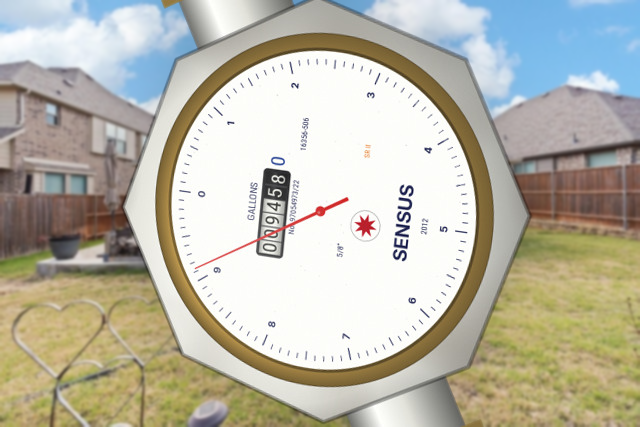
value=94579.1 unit=gal
